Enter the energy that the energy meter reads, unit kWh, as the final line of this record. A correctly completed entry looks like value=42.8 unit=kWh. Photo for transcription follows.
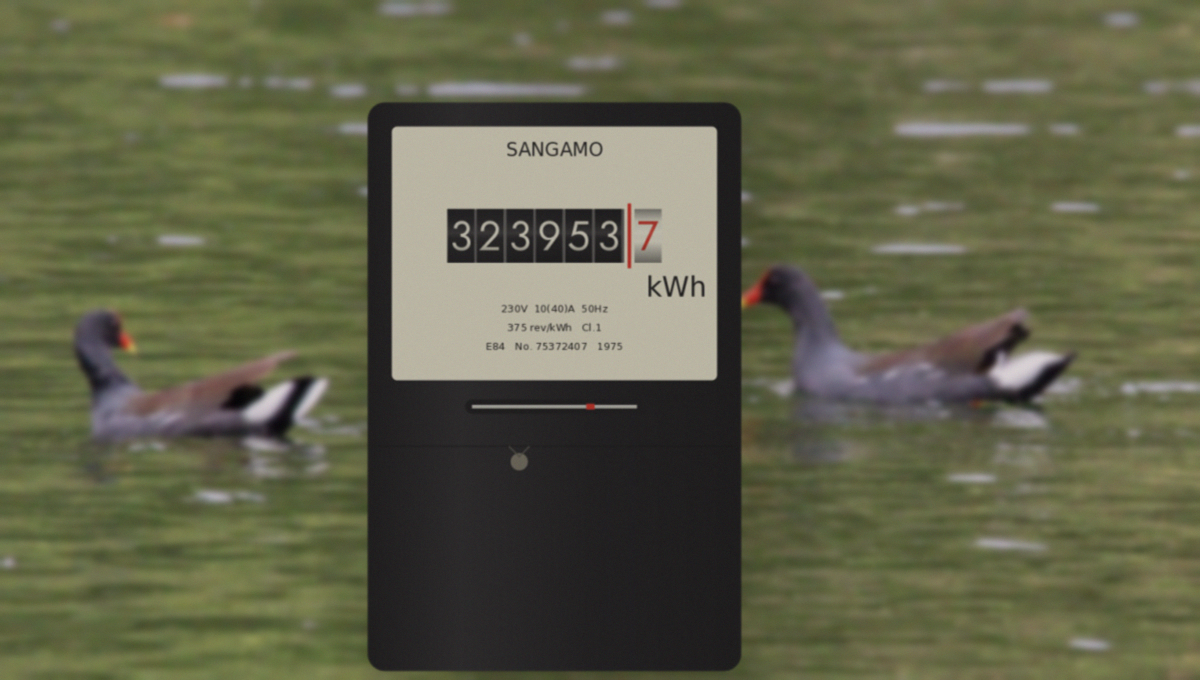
value=323953.7 unit=kWh
